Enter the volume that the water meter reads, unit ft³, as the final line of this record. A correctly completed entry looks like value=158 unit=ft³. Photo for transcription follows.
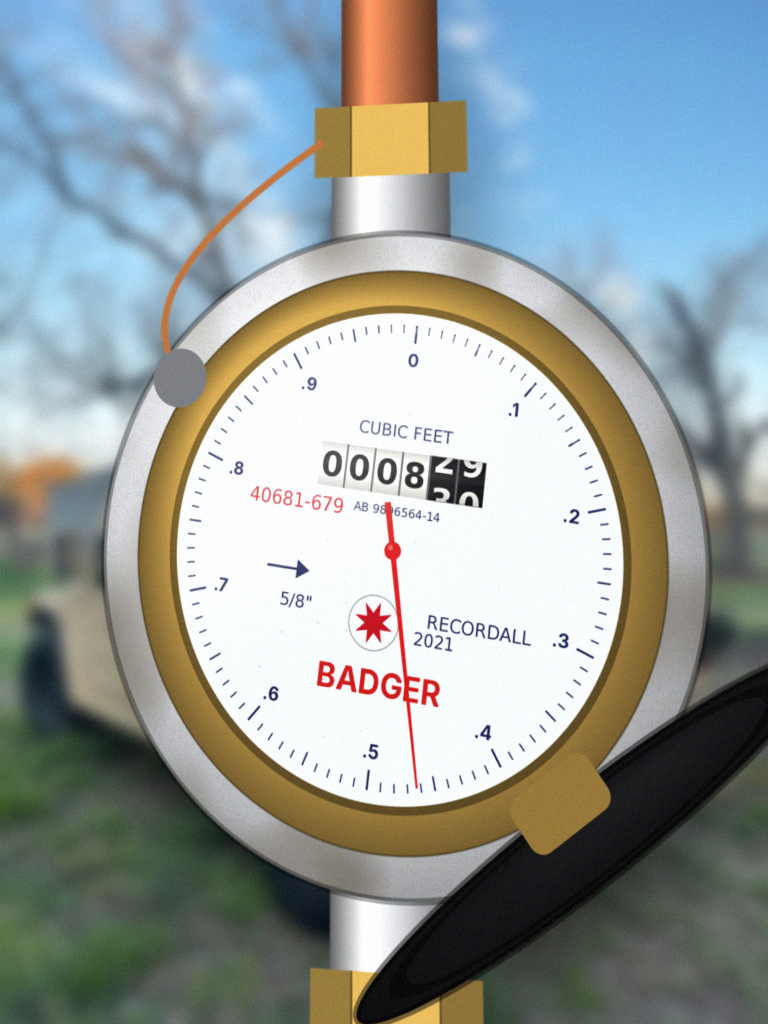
value=829.46 unit=ft³
